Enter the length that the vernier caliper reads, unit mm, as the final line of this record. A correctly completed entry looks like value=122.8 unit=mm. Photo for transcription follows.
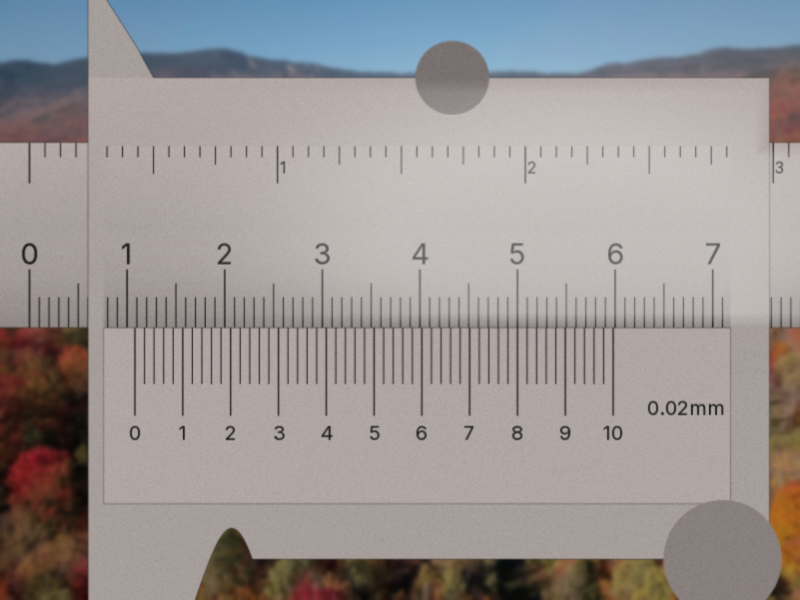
value=10.8 unit=mm
